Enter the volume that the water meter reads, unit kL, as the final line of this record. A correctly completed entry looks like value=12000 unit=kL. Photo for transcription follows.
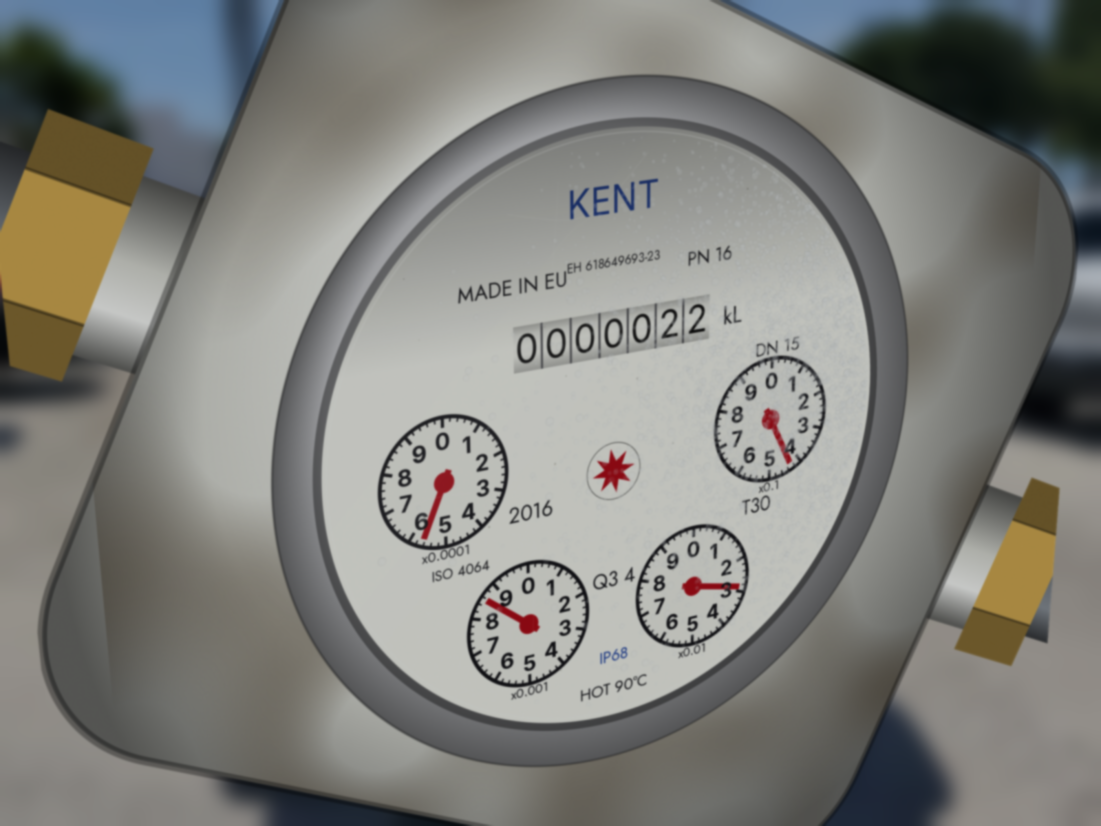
value=22.4285 unit=kL
